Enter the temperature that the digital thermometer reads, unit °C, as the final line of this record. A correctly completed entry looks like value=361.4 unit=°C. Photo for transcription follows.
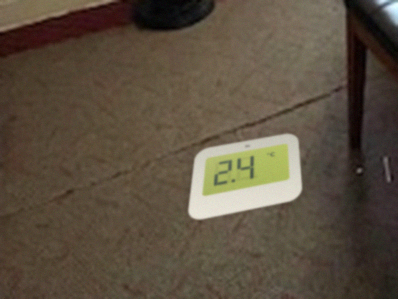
value=2.4 unit=°C
